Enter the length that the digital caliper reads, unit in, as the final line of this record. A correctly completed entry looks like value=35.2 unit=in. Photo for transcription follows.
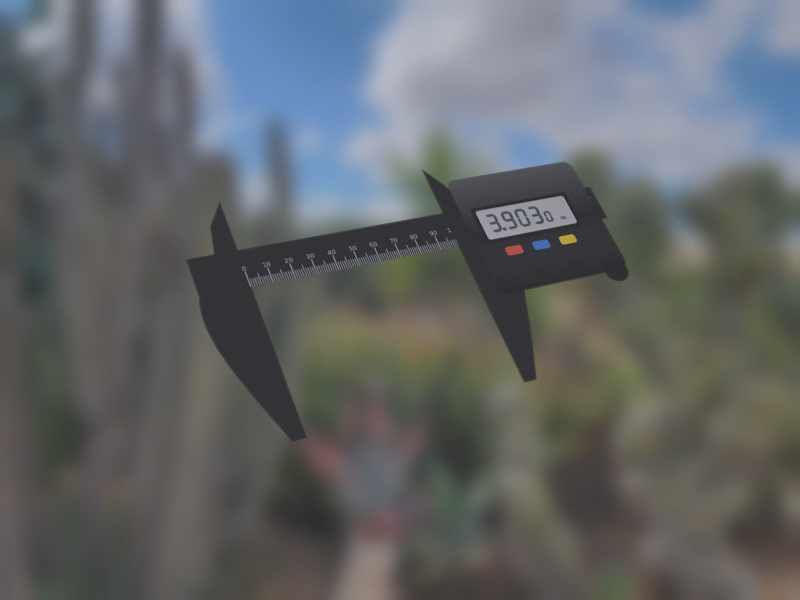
value=3.9030 unit=in
